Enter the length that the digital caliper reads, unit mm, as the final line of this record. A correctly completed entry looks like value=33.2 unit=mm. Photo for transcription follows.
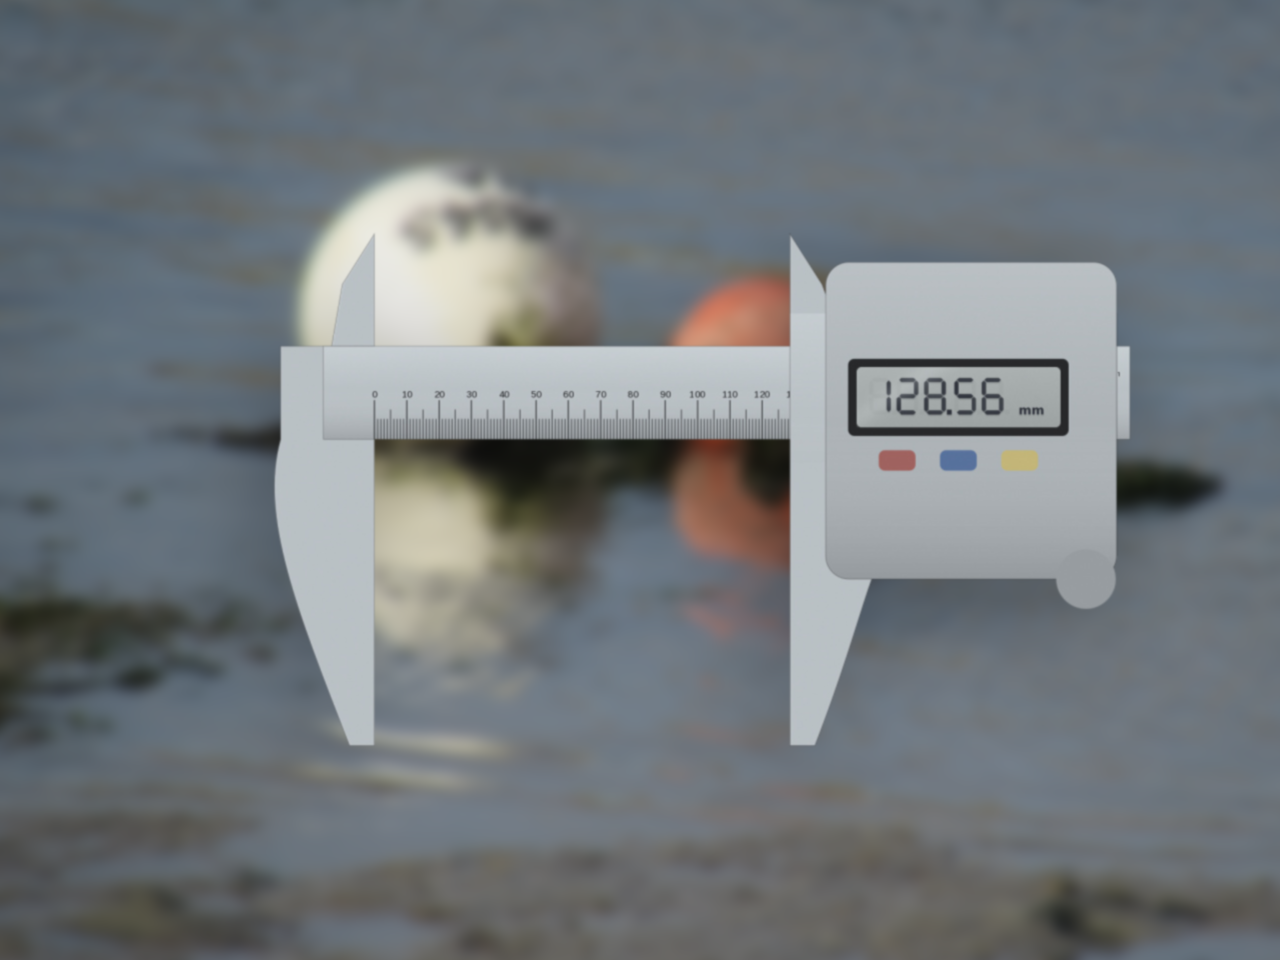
value=128.56 unit=mm
